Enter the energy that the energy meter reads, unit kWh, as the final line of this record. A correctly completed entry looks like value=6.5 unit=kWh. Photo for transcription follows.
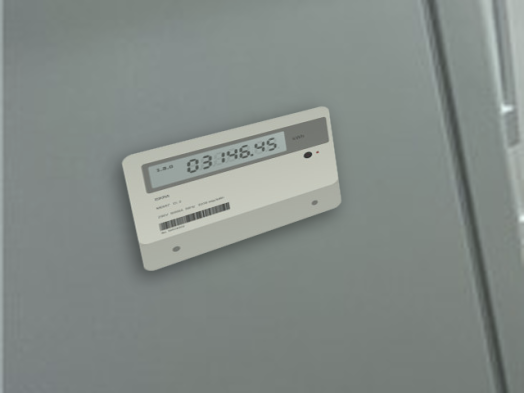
value=3146.45 unit=kWh
